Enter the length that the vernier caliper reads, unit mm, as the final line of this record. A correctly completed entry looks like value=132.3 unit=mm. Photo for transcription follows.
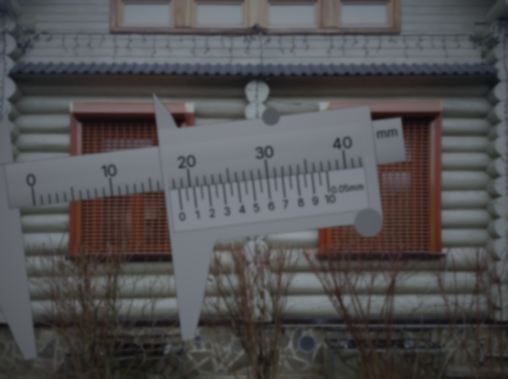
value=18.6 unit=mm
